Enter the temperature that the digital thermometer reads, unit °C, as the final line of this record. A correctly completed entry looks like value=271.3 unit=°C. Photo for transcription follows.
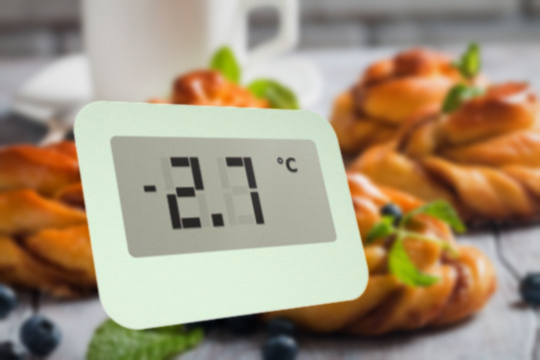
value=-2.7 unit=°C
